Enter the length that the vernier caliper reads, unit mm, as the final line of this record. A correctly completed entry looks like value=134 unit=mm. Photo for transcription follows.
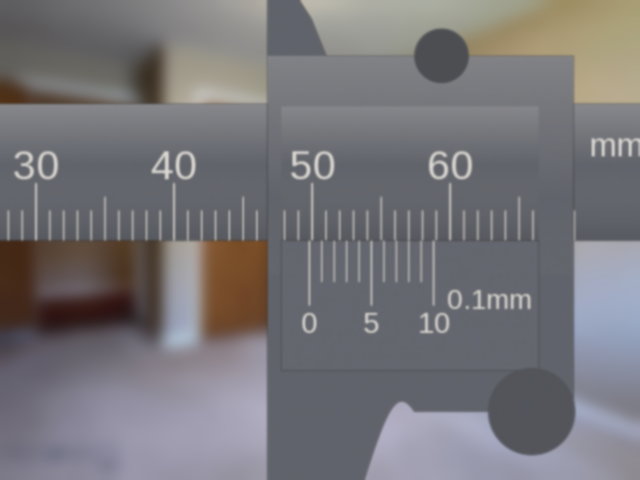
value=49.8 unit=mm
